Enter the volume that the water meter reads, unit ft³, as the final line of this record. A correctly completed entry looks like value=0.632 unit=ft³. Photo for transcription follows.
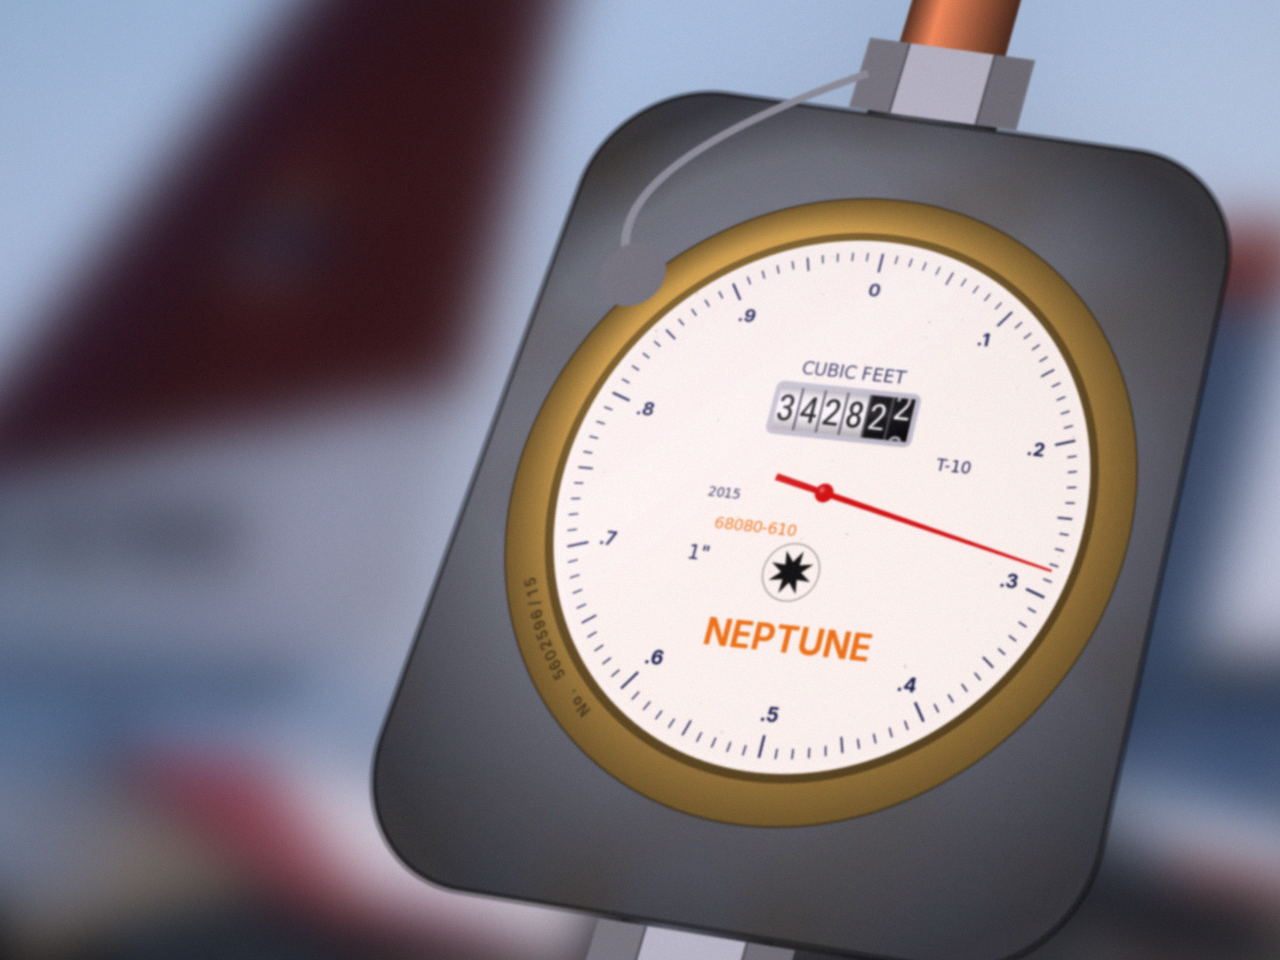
value=342822.28 unit=ft³
